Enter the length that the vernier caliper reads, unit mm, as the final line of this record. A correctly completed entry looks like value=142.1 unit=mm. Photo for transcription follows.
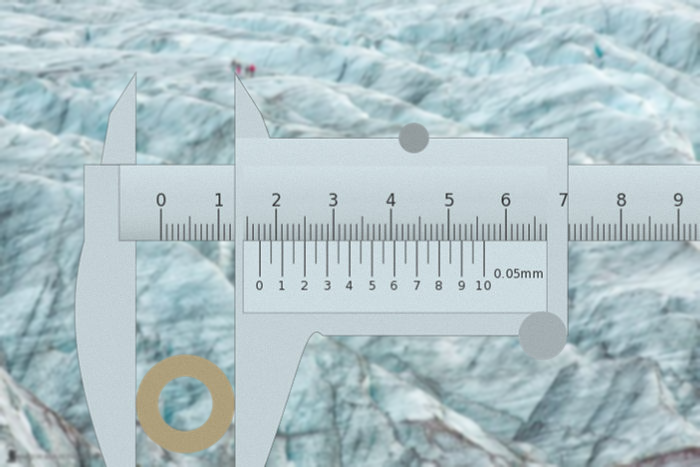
value=17.2 unit=mm
